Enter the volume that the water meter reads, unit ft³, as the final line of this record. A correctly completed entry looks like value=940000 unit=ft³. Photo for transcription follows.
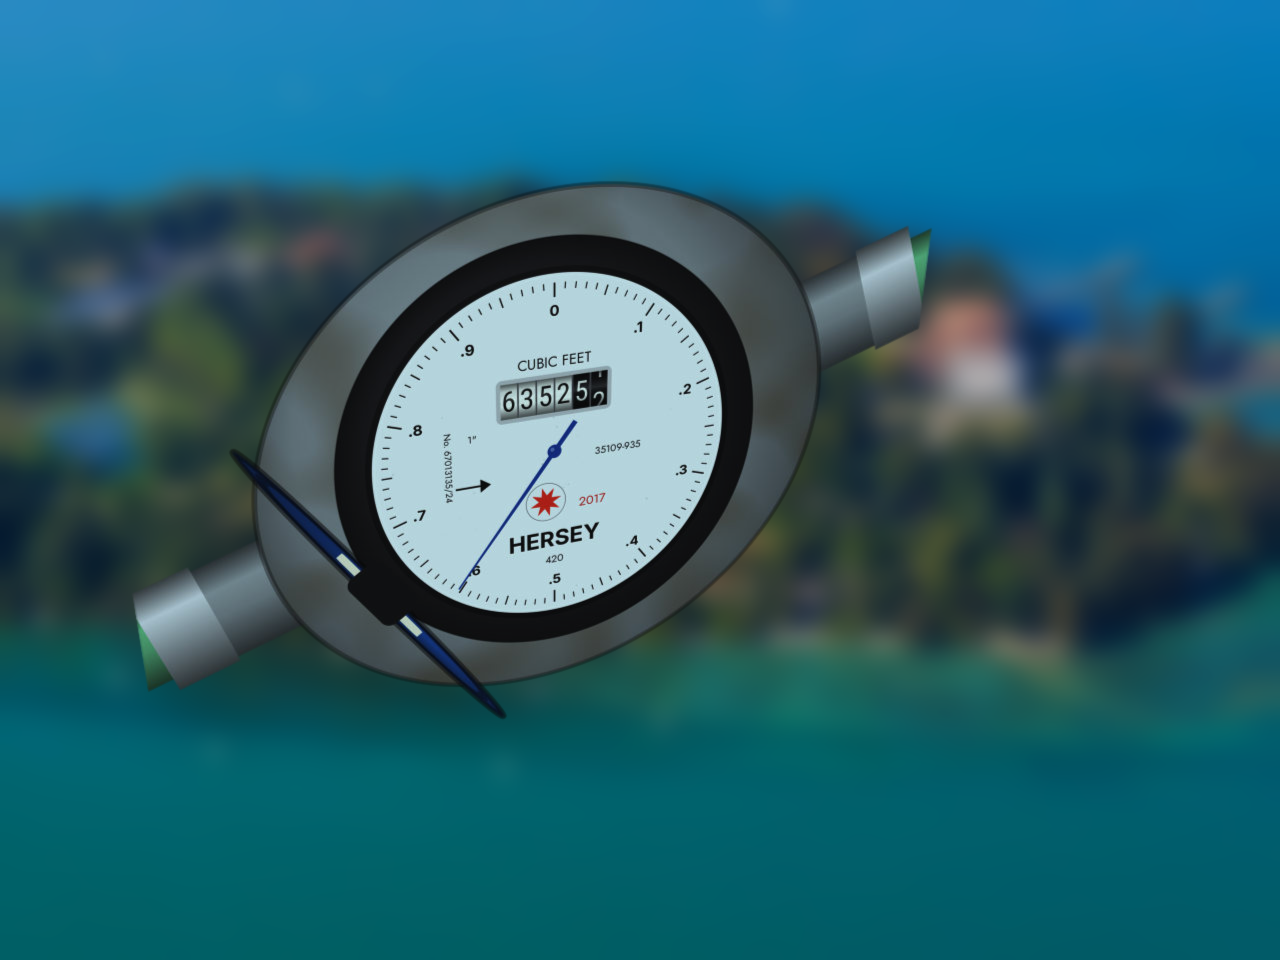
value=635251.60 unit=ft³
